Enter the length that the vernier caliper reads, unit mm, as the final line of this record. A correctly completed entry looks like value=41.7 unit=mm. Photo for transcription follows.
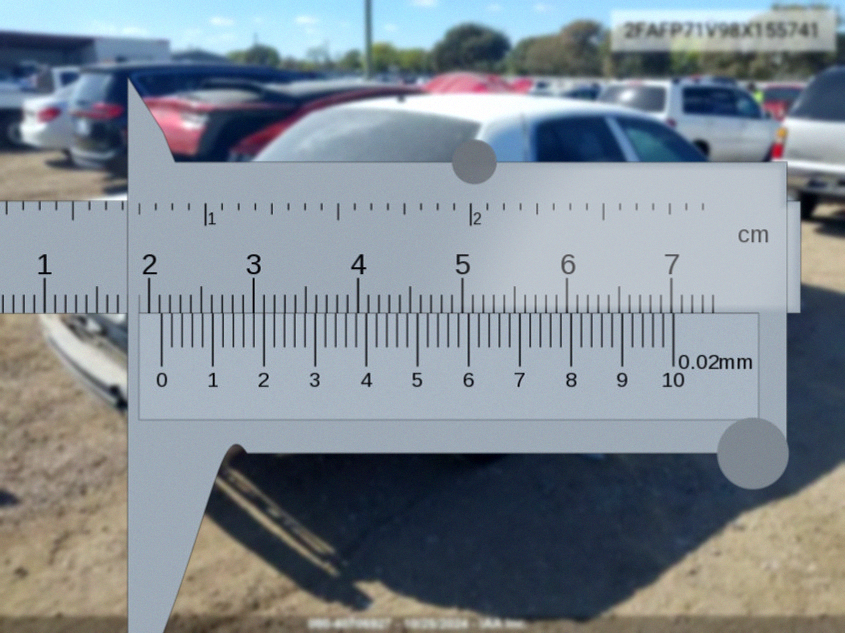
value=21.2 unit=mm
